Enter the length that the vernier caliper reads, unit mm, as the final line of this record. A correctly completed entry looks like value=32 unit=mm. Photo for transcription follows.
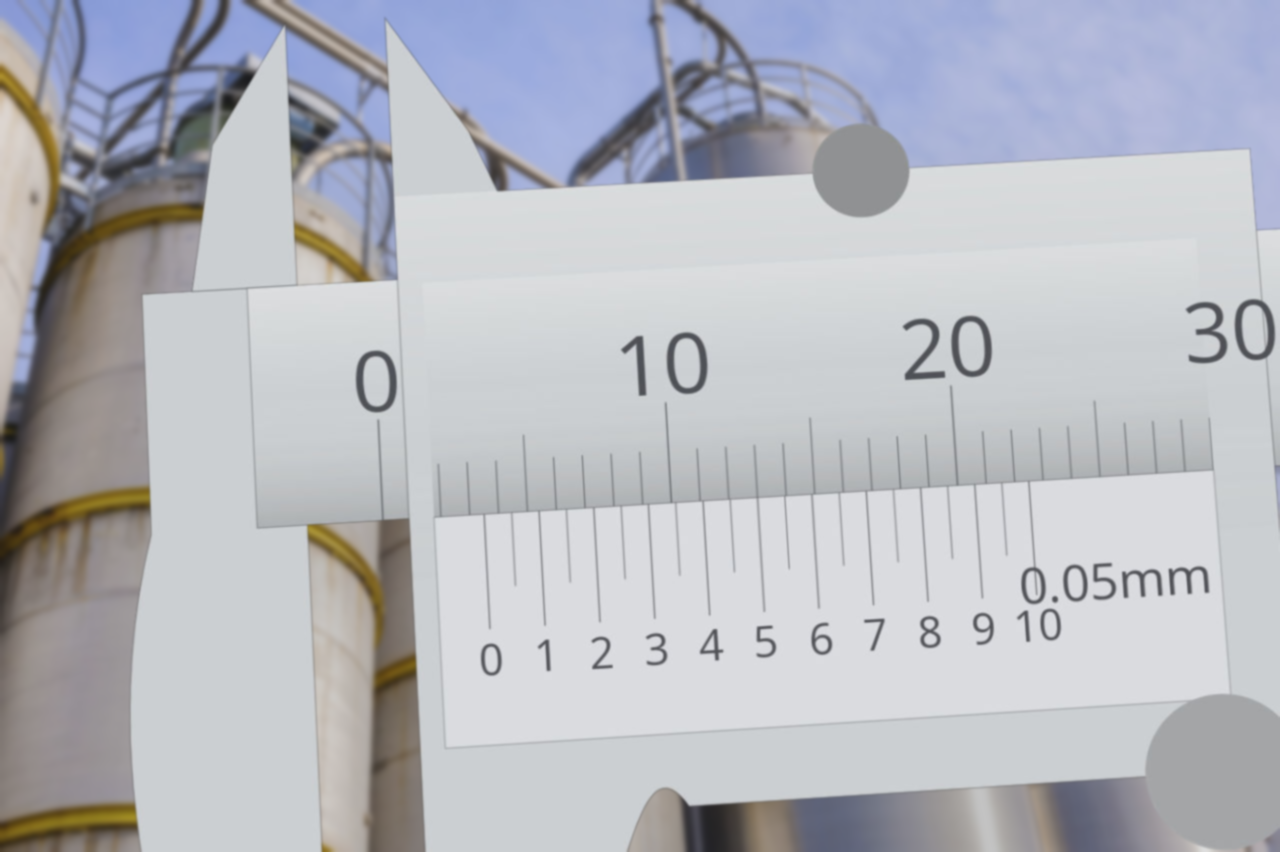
value=3.5 unit=mm
